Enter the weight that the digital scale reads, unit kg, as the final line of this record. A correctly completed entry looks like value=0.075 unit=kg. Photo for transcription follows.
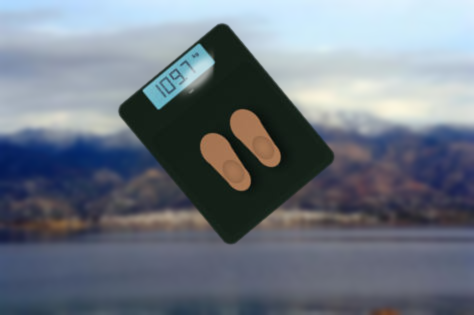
value=109.7 unit=kg
